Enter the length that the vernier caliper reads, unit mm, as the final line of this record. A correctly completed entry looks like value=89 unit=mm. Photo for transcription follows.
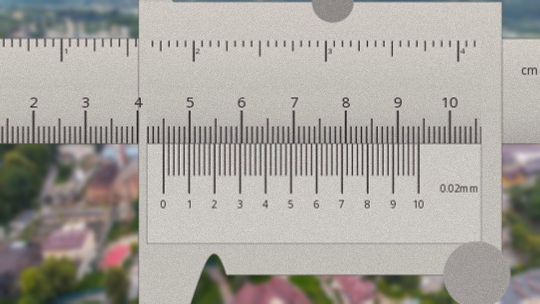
value=45.0 unit=mm
